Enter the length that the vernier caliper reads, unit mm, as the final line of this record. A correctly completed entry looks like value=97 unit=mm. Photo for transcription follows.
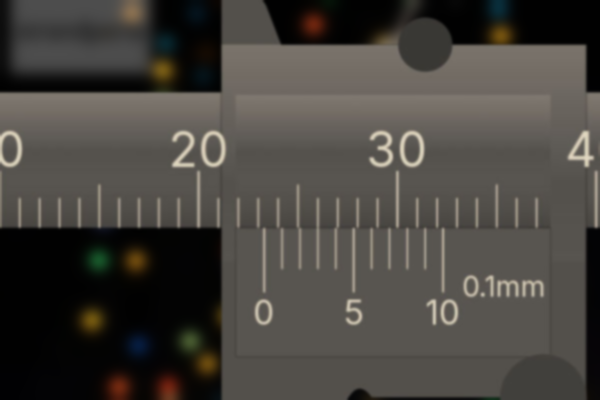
value=23.3 unit=mm
